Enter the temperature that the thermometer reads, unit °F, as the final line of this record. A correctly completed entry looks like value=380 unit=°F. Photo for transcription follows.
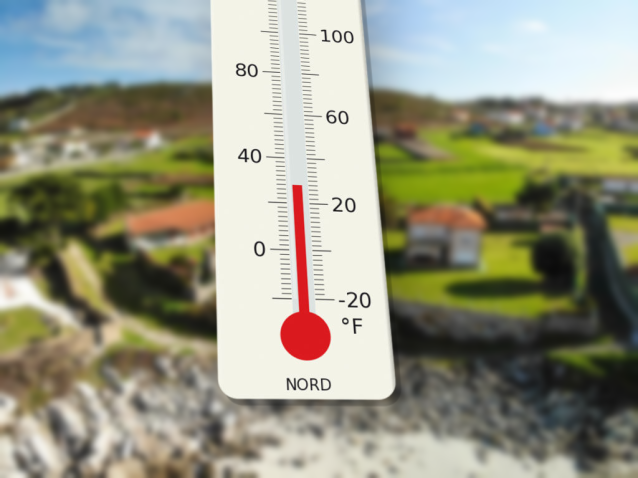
value=28 unit=°F
